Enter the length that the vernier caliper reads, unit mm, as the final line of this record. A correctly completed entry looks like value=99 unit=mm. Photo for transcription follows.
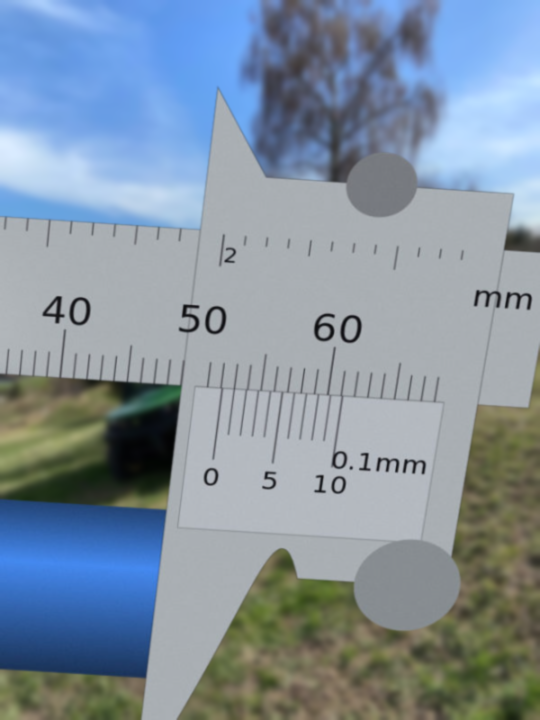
value=52.1 unit=mm
